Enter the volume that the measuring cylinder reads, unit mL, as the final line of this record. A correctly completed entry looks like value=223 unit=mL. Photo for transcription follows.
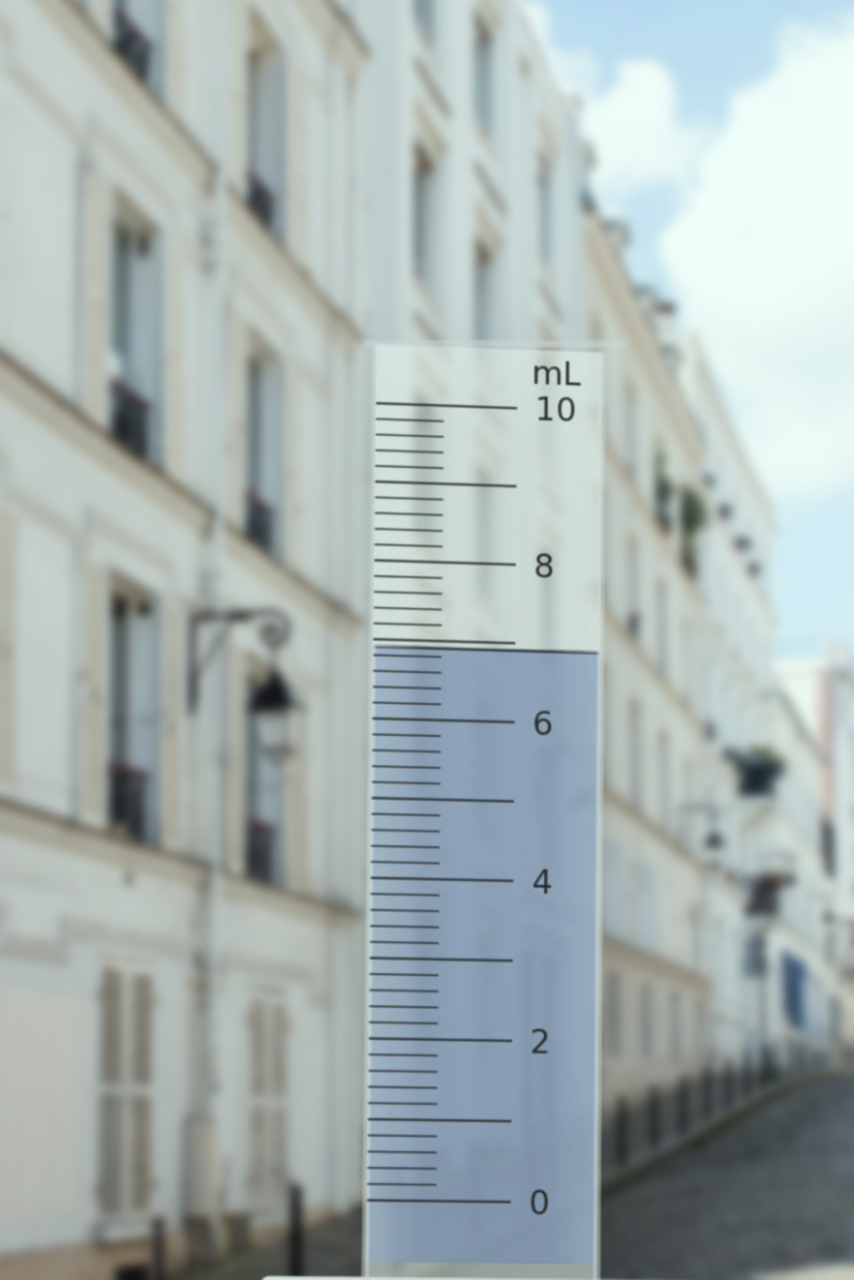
value=6.9 unit=mL
